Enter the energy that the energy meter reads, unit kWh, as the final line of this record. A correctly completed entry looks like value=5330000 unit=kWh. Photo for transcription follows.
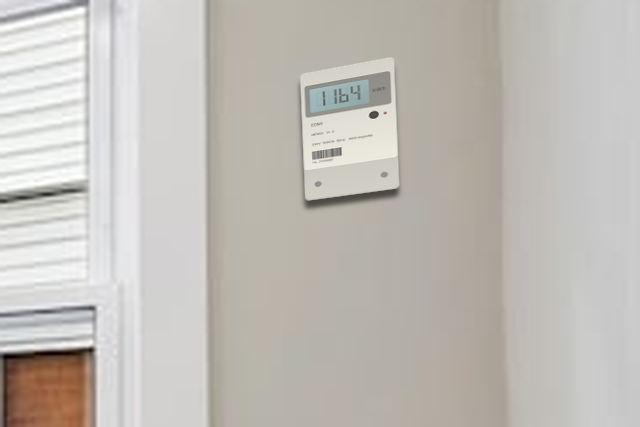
value=1164 unit=kWh
